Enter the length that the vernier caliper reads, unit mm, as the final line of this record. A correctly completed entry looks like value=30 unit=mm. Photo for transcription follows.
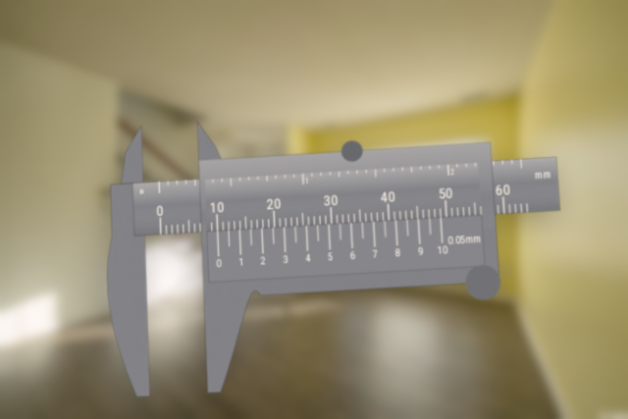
value=10.0 unit=mm
